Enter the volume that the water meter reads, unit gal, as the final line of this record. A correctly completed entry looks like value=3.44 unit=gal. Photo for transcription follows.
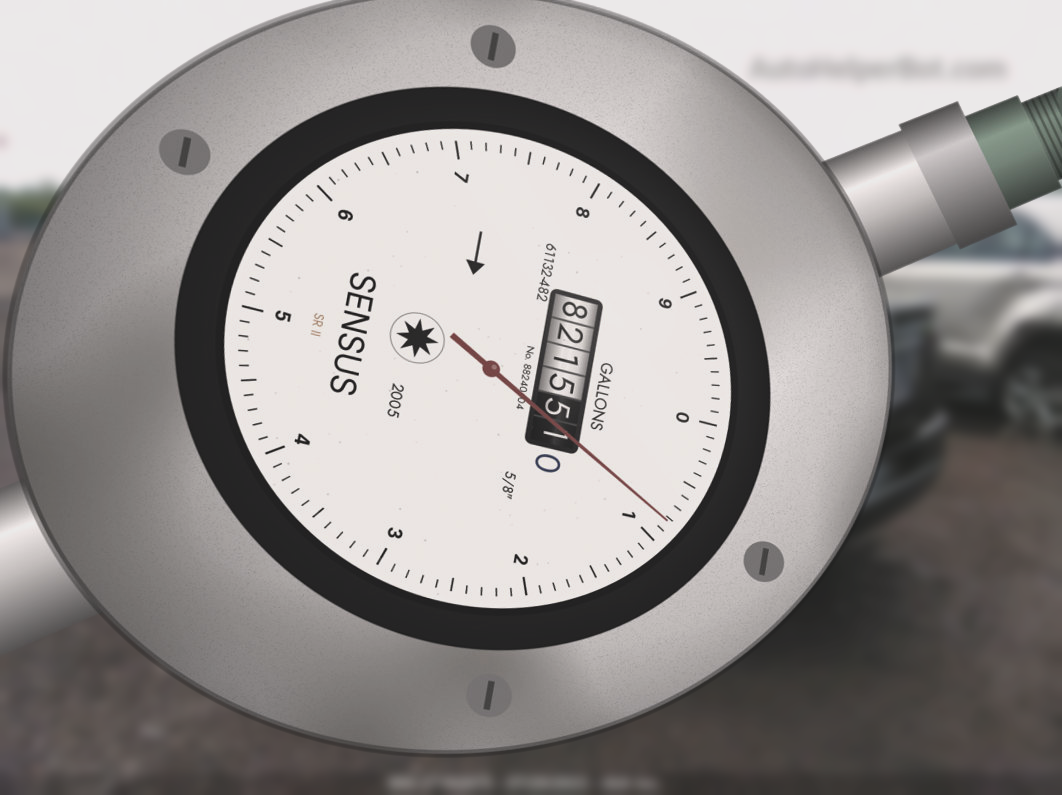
value=8215510.8 unit=gal
